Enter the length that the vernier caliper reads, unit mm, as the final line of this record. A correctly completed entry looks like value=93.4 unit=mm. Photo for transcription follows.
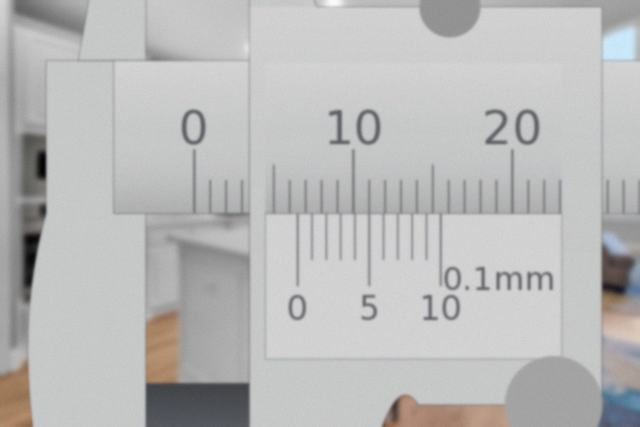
value=6.5 unit=mm
